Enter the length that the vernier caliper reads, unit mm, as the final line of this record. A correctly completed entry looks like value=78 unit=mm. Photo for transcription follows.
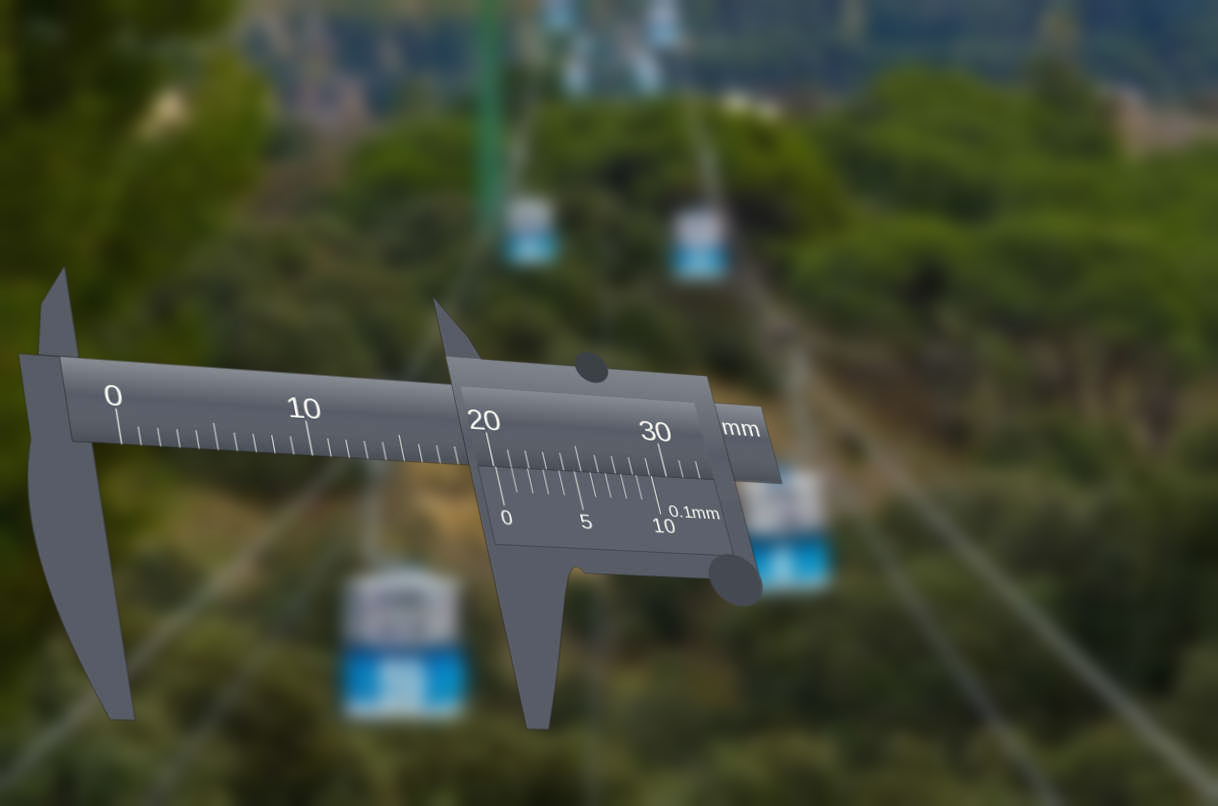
value=20.1 unit=mm
